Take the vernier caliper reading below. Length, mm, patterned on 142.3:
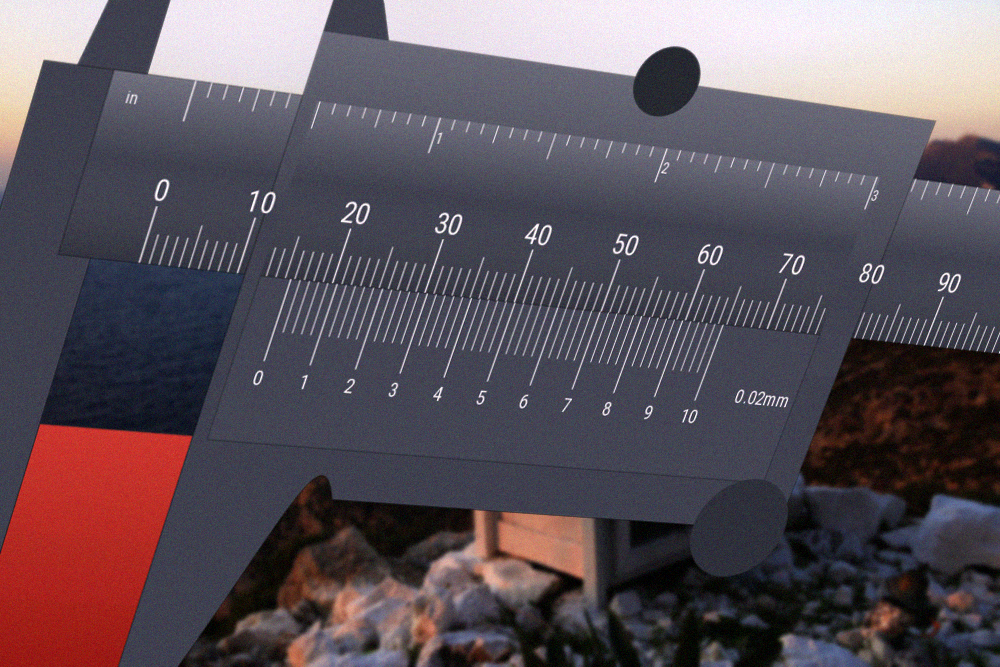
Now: 15.6
